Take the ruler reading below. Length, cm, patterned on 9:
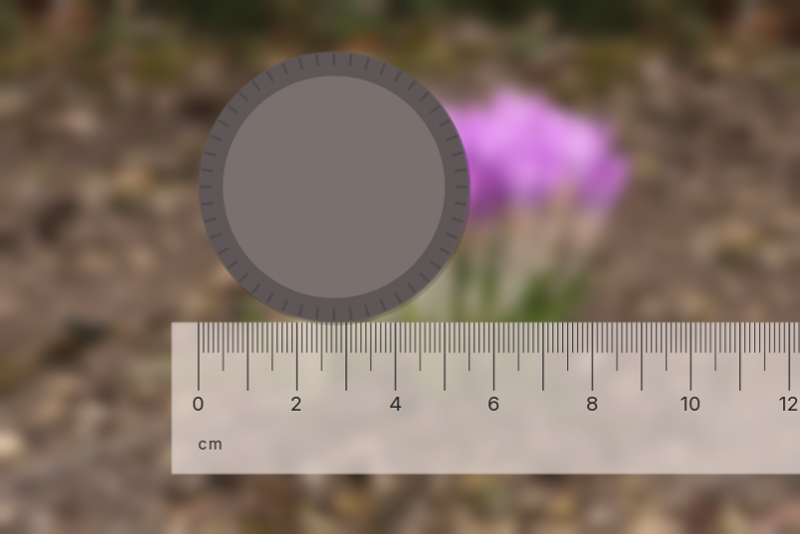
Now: 5.5
